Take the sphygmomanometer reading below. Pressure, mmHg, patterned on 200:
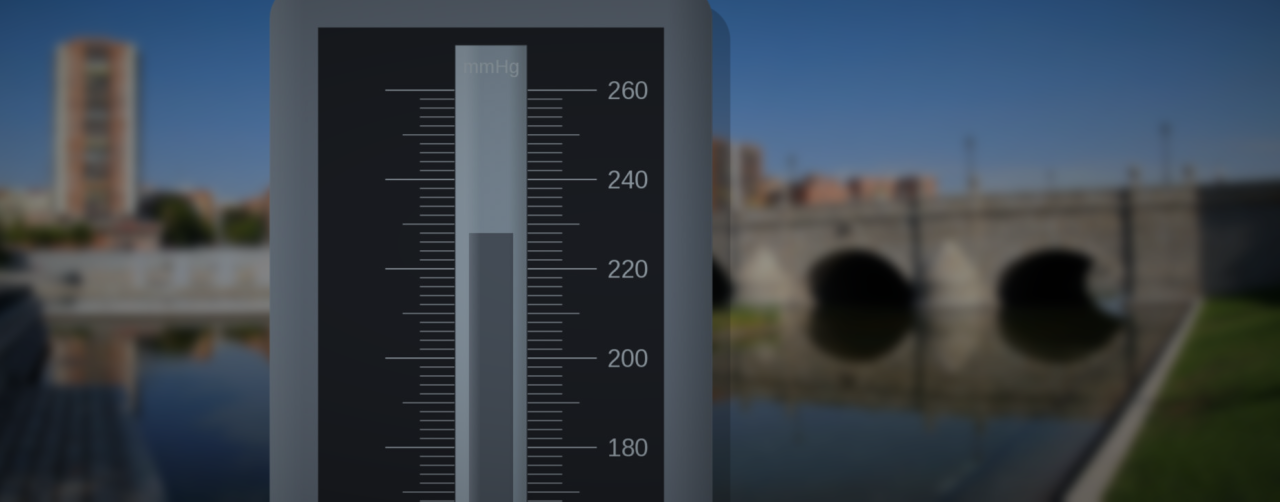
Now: 228
